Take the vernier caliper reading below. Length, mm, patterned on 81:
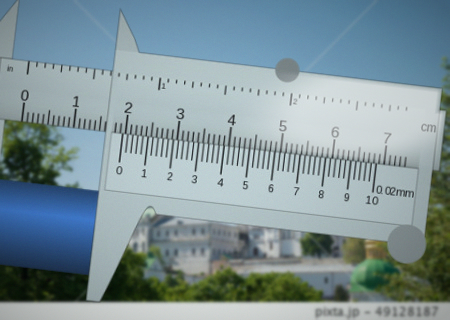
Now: 19.5
